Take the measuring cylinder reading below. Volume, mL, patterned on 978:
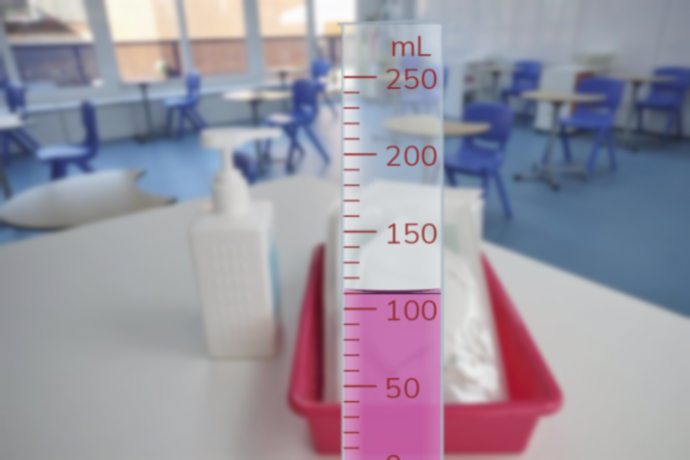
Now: 110
